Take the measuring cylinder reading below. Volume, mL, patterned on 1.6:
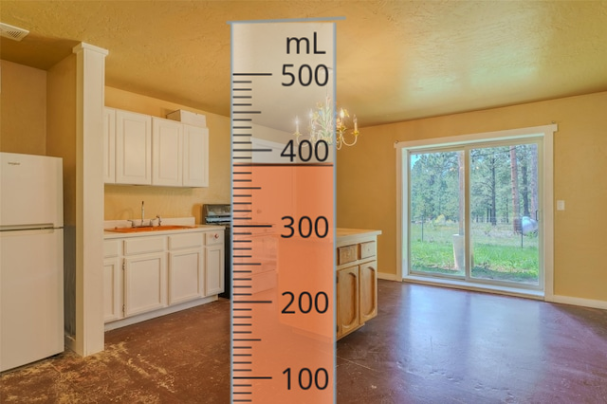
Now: 380
